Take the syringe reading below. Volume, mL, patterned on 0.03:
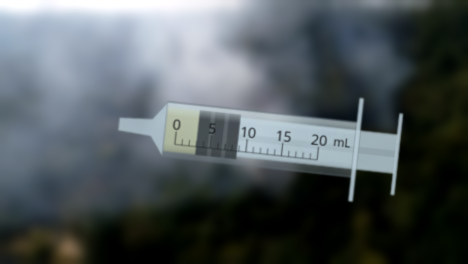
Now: 3
